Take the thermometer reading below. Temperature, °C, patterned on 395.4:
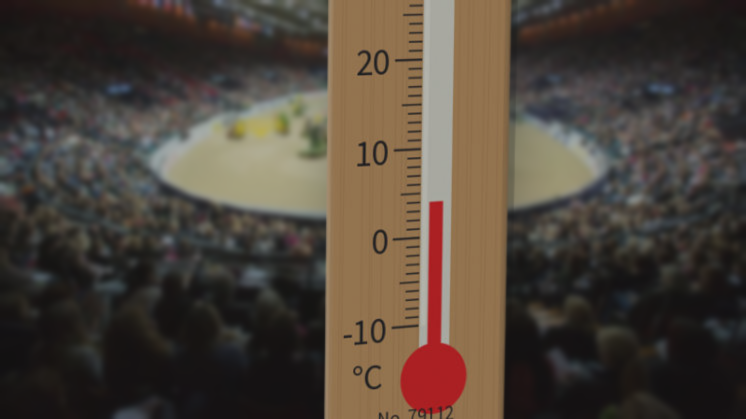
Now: 4
